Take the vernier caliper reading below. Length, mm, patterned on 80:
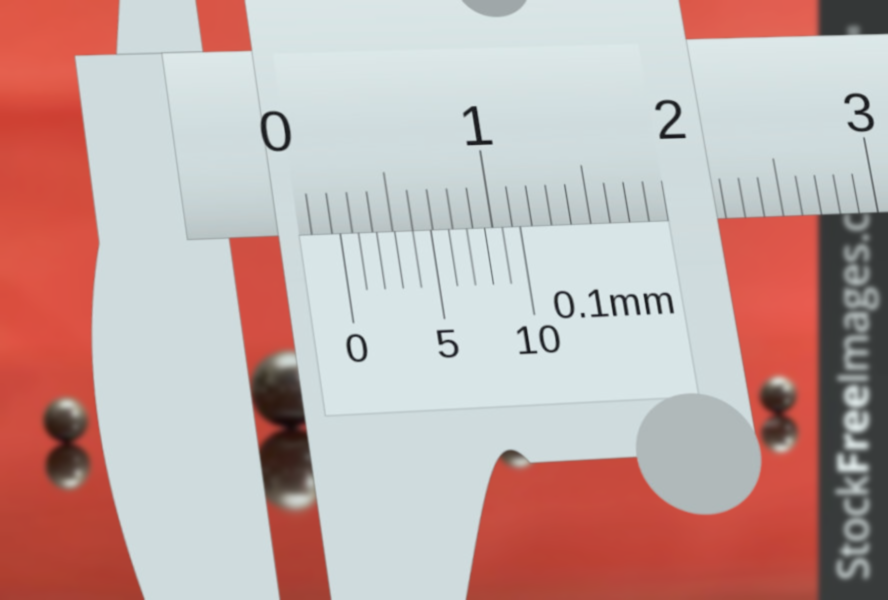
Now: 2.4
